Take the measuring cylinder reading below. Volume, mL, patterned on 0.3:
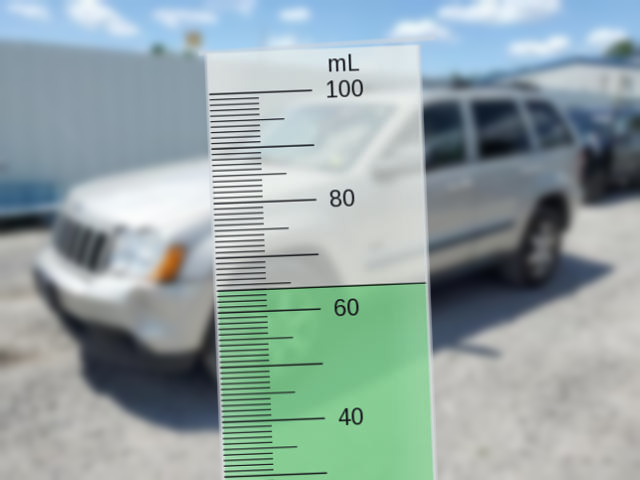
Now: 64
